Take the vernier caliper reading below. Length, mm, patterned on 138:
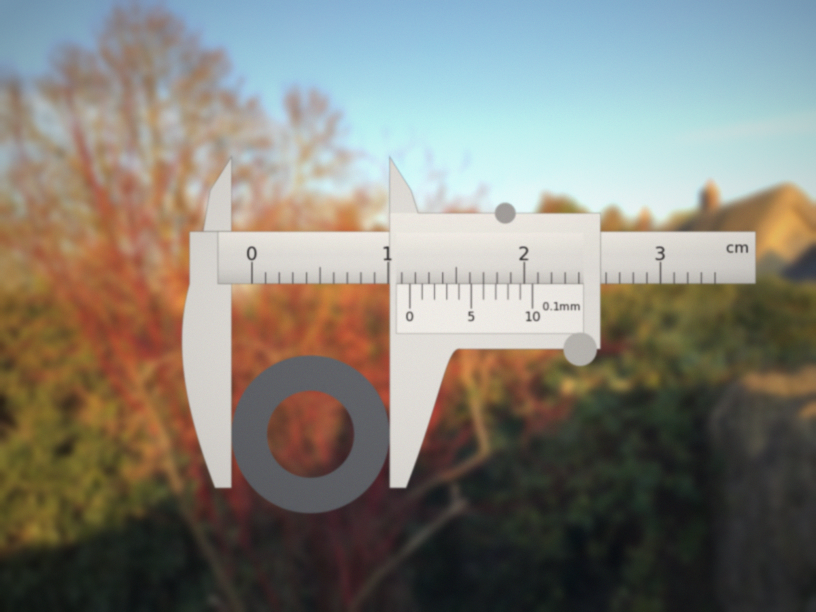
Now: 11.6
